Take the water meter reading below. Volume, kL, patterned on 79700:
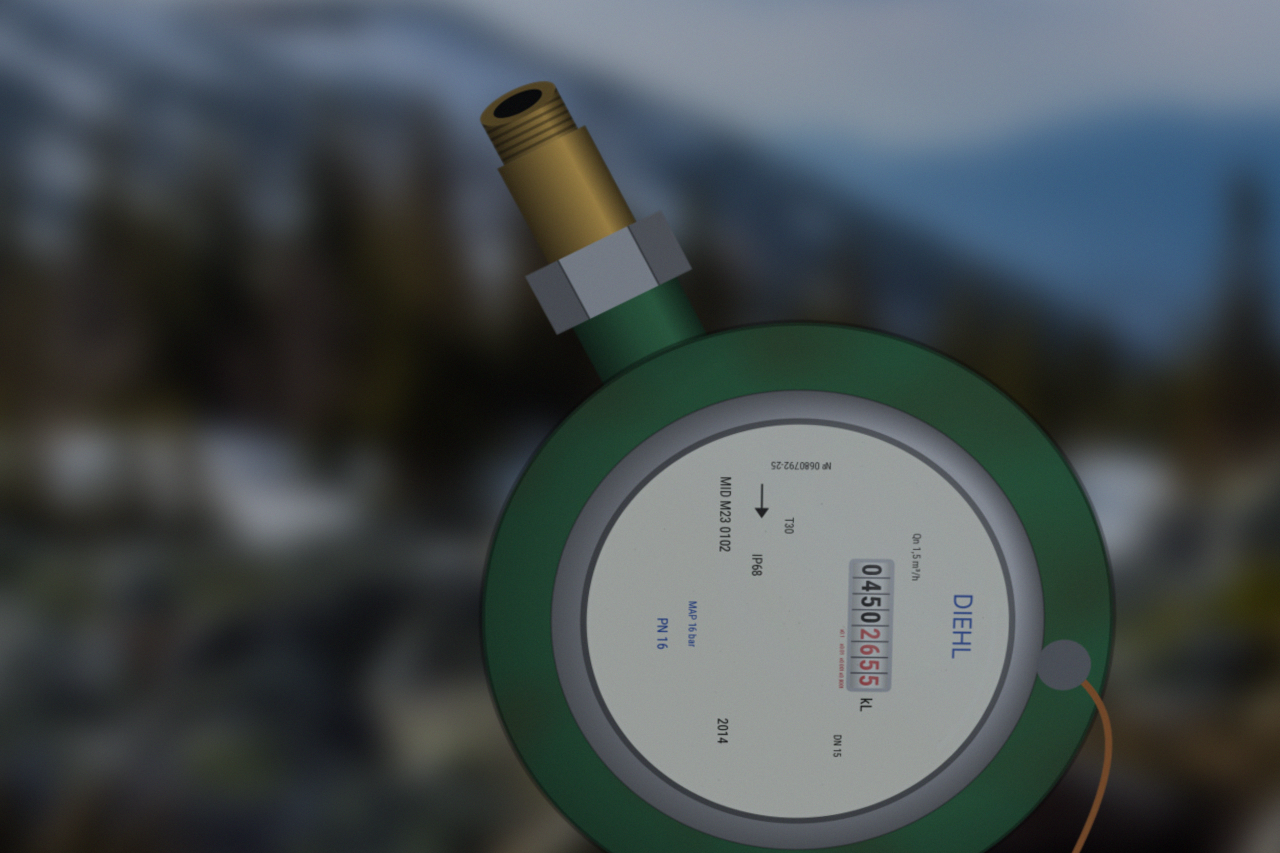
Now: 450.2655
